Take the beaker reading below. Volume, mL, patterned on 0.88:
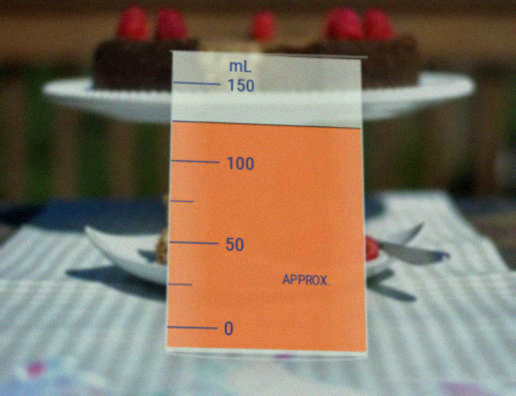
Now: 125
